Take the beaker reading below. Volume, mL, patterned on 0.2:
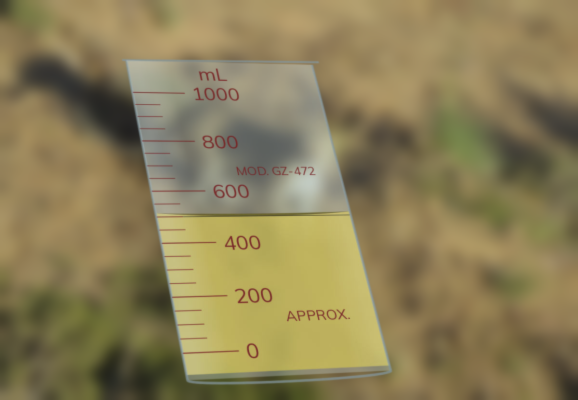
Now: 500
